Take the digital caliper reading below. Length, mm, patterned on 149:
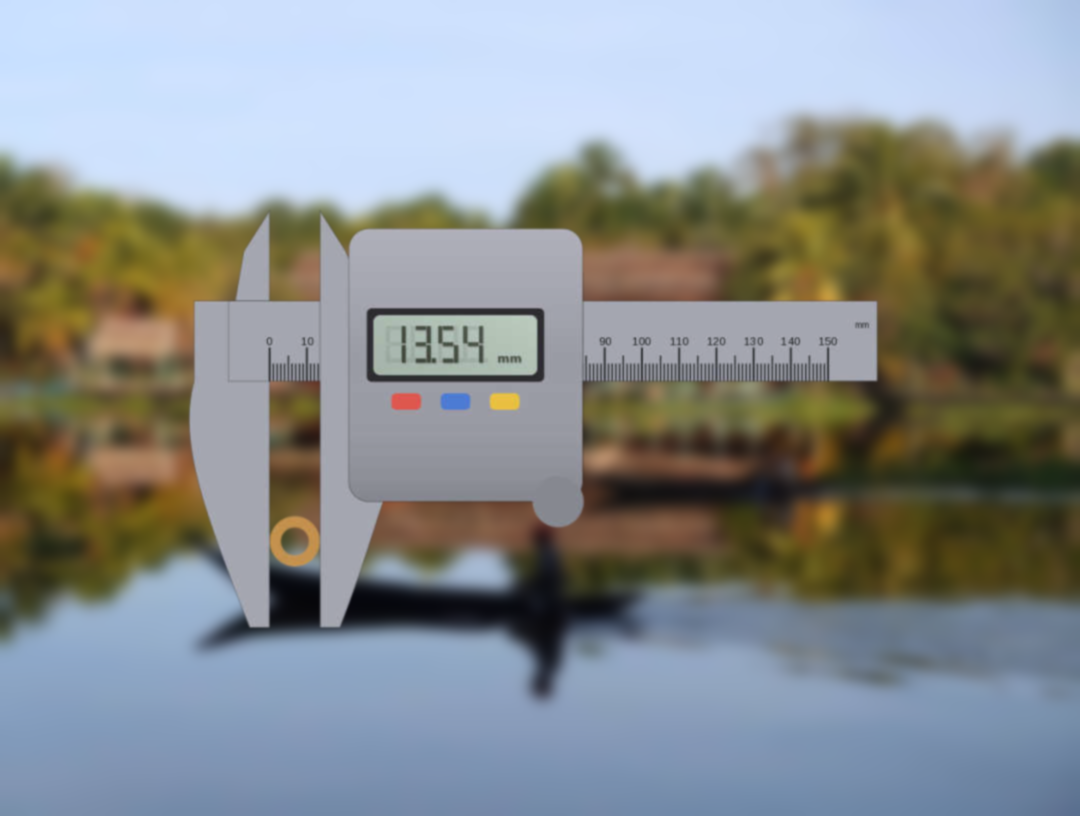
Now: 13.54
